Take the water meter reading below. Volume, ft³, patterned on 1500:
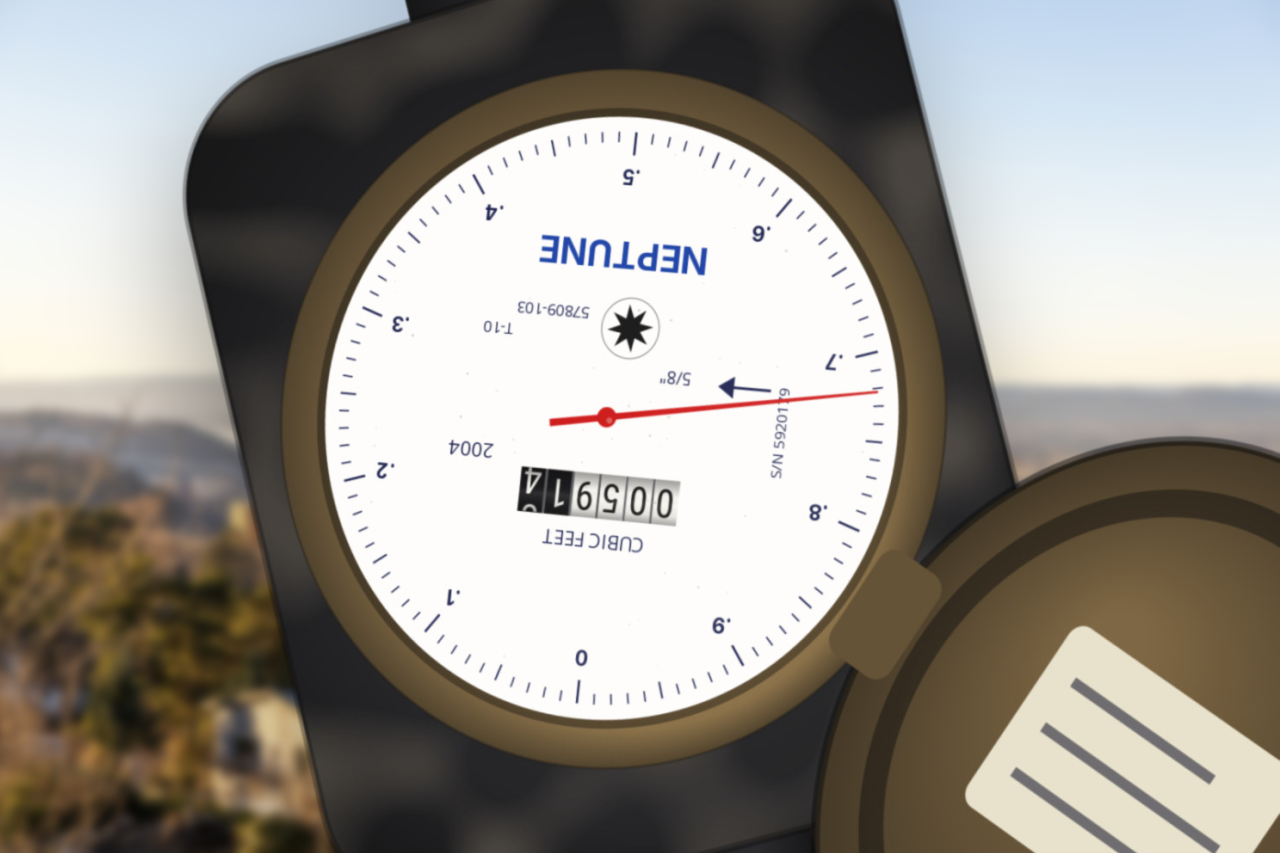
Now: 5913.72
